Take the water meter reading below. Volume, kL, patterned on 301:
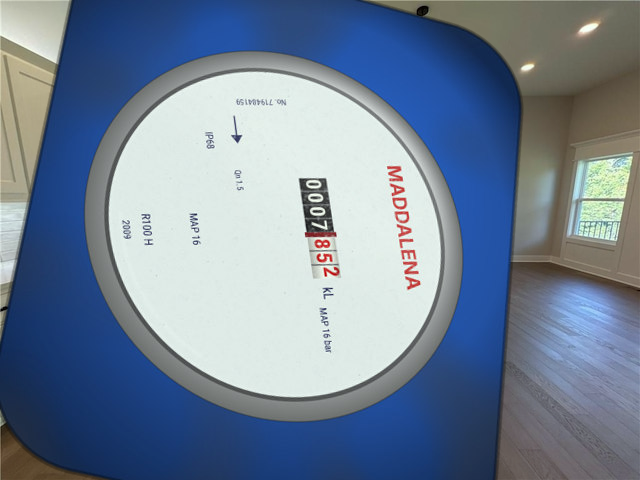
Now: 7.852
